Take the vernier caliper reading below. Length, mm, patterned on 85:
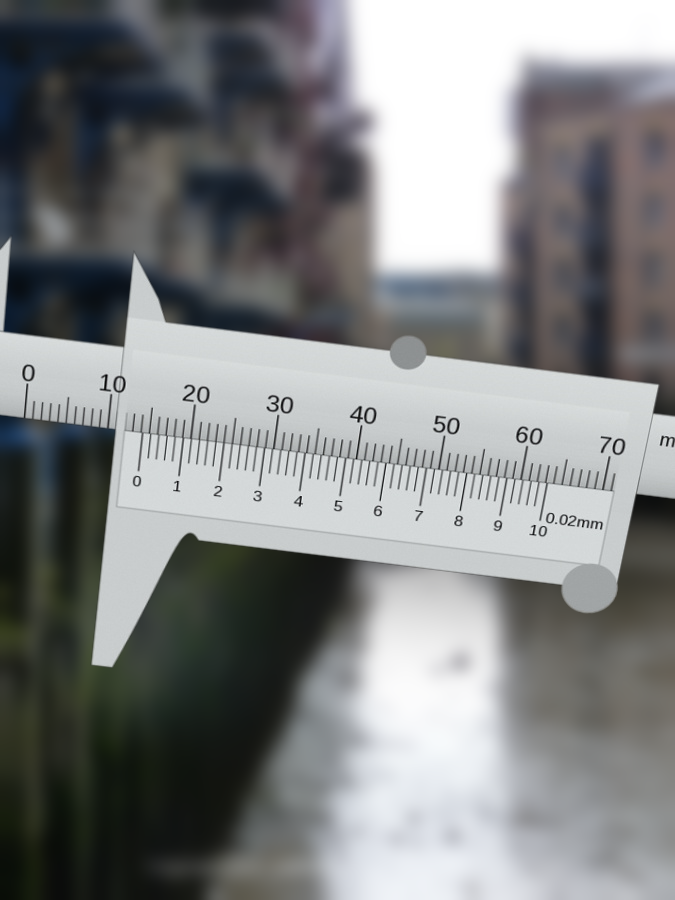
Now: 14.2
